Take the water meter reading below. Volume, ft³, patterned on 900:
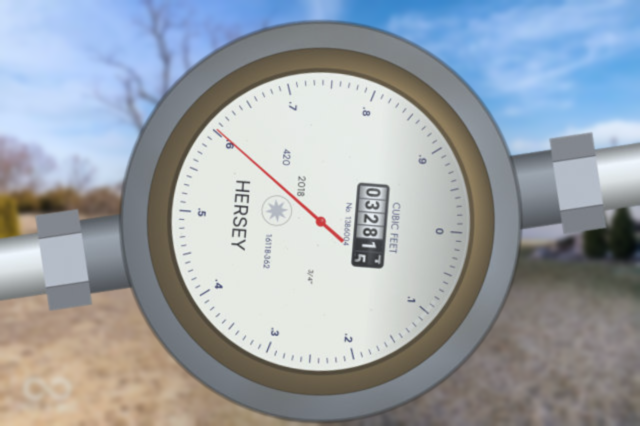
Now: 32814.60
